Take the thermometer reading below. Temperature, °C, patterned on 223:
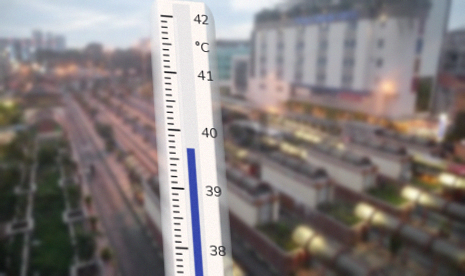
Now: 39.7
